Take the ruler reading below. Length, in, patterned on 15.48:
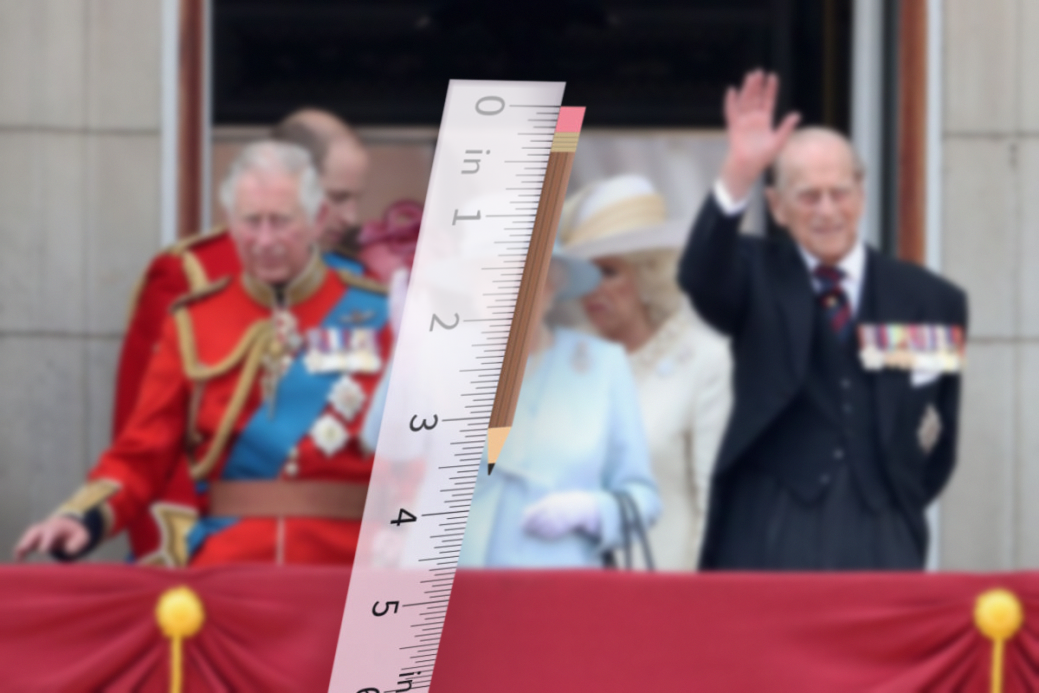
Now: 3.625
